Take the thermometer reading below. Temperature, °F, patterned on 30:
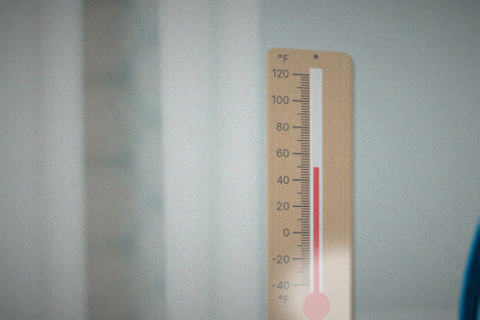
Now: 50
